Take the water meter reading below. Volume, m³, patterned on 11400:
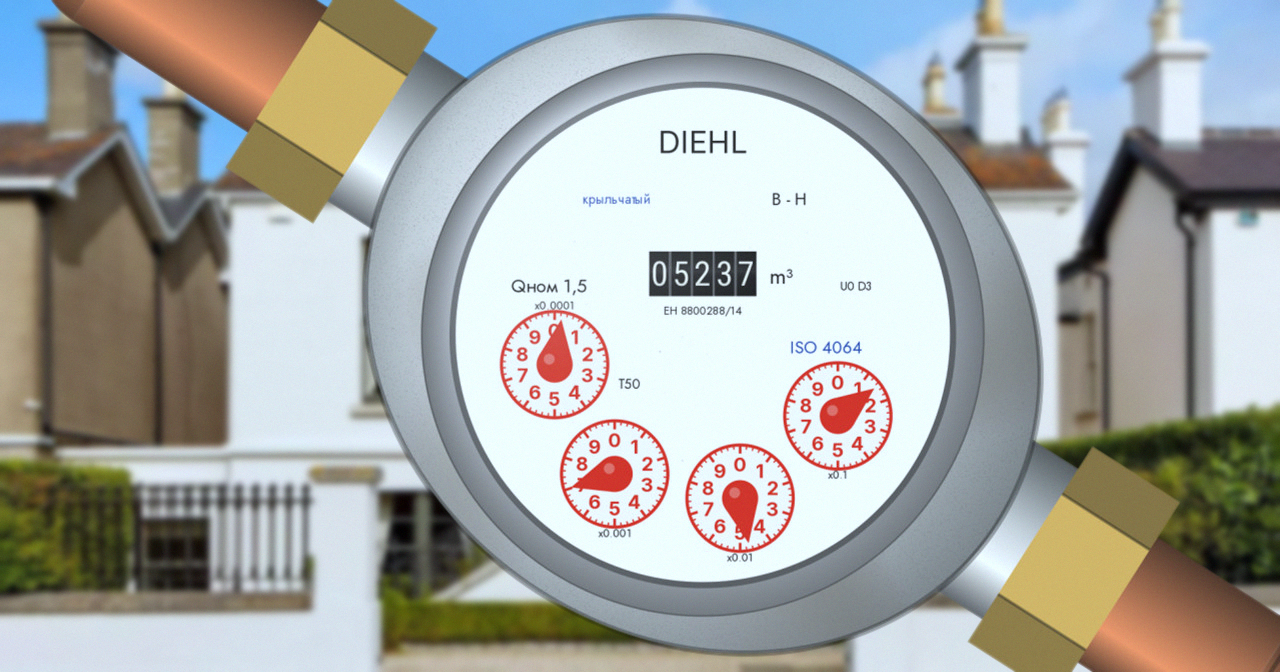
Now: 5237.1470
